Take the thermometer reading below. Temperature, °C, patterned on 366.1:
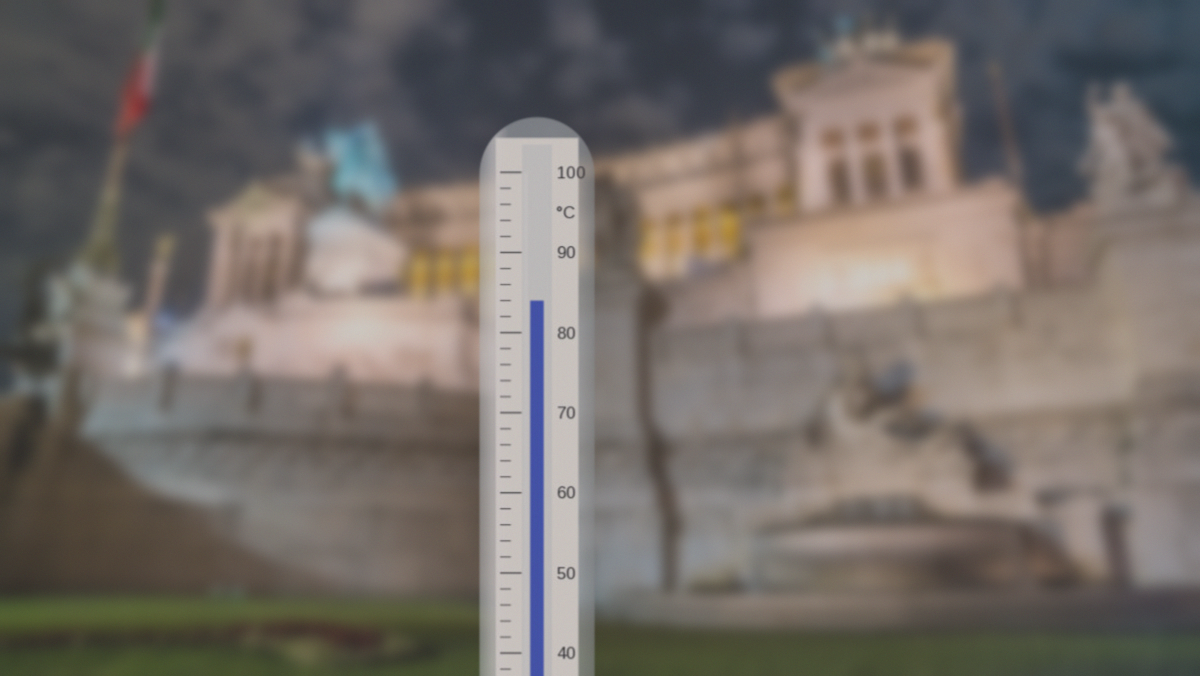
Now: 84
